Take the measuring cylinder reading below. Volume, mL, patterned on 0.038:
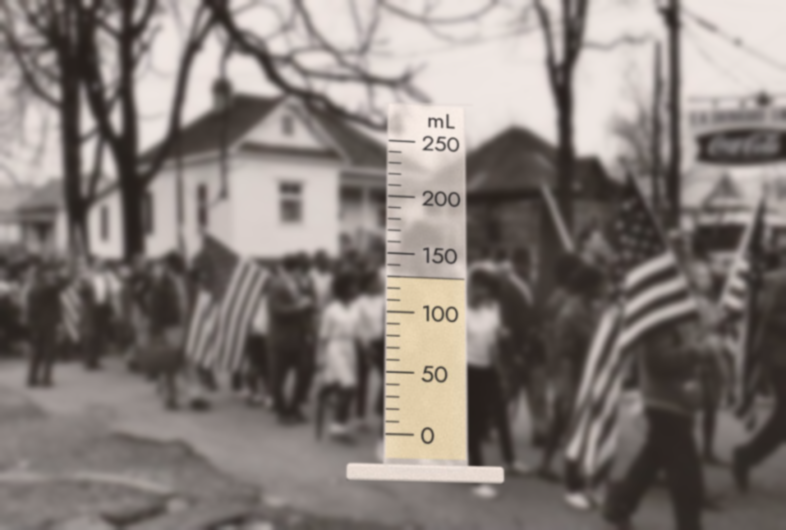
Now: 130
